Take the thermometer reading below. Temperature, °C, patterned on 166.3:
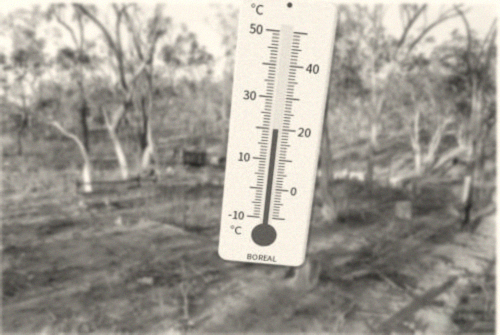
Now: 20
